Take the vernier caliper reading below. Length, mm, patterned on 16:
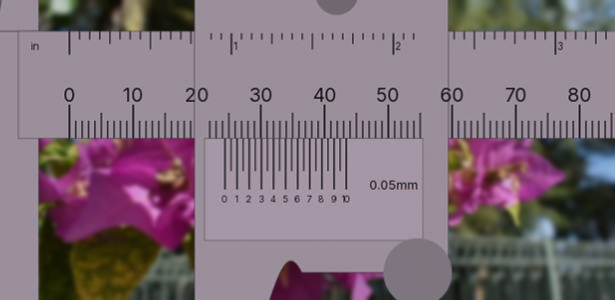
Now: 24.4
